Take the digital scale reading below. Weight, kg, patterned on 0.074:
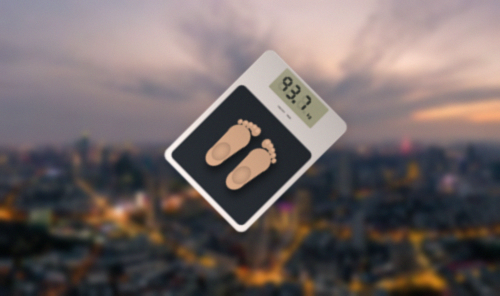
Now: 93.7
